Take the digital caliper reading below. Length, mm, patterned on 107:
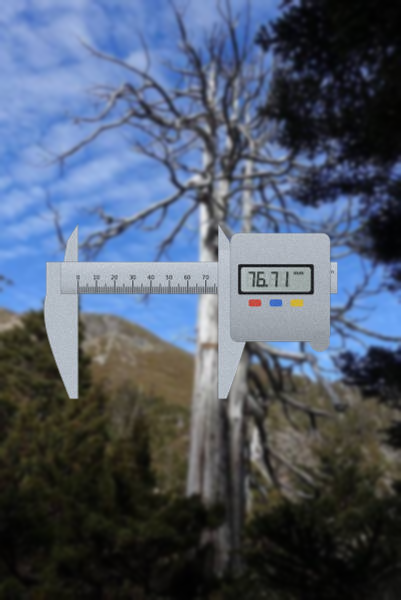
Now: 76.71
